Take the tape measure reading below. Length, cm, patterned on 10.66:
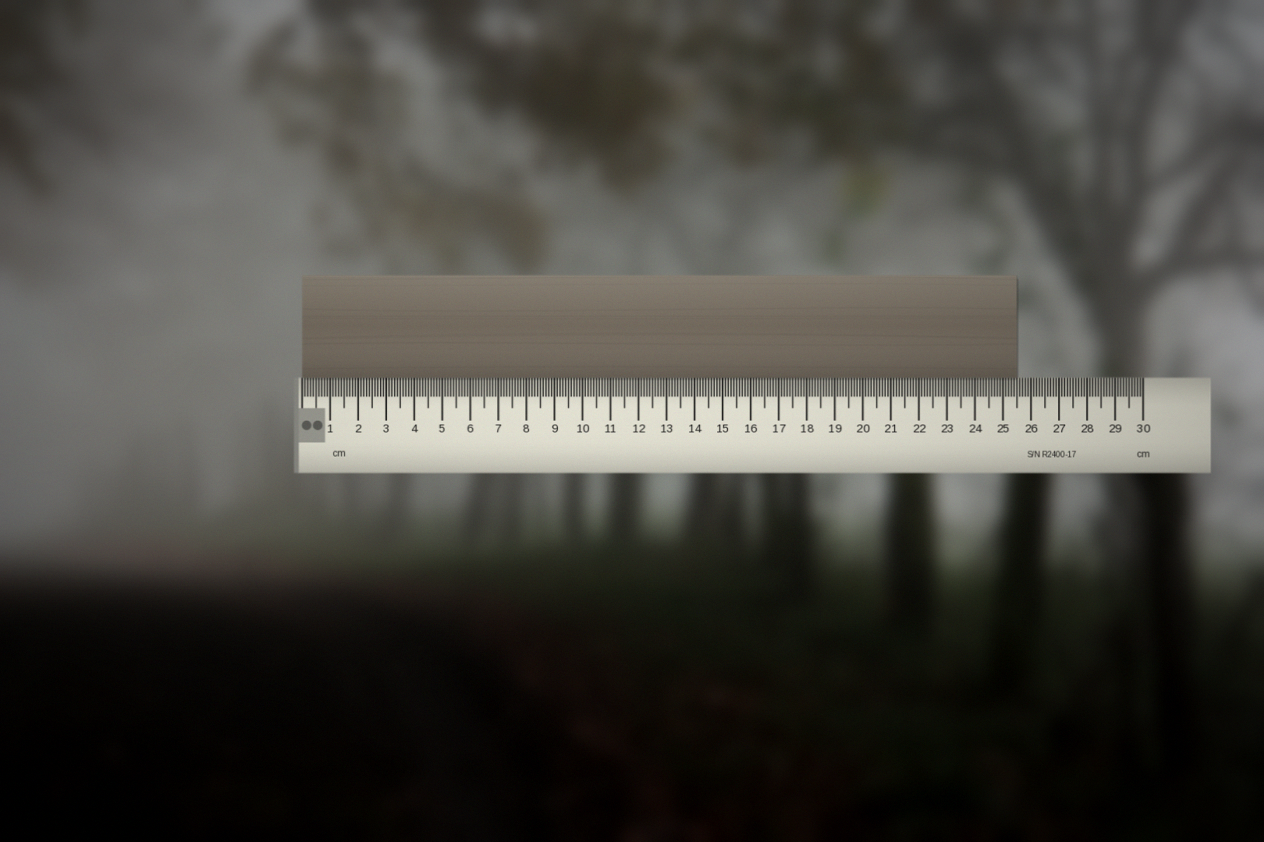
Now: 25.5
